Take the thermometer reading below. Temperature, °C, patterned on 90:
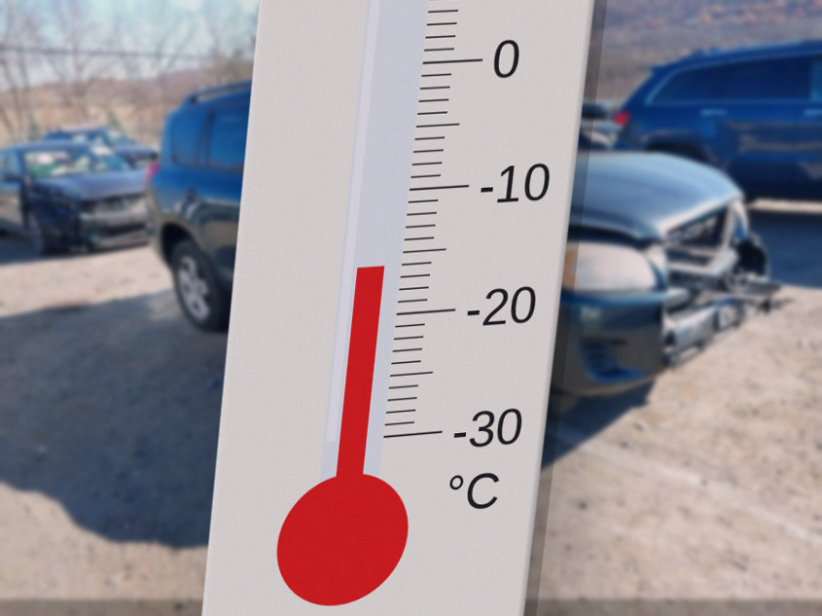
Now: -16
